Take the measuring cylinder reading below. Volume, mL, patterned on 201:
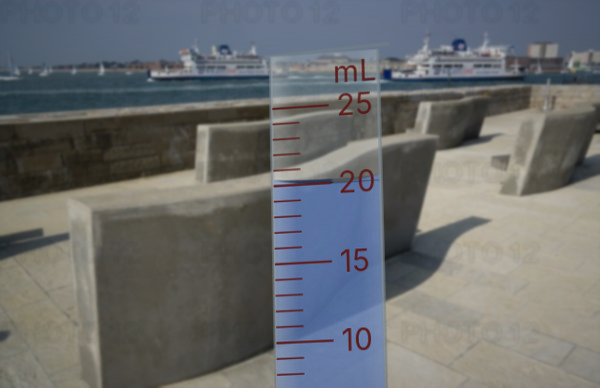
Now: 20
